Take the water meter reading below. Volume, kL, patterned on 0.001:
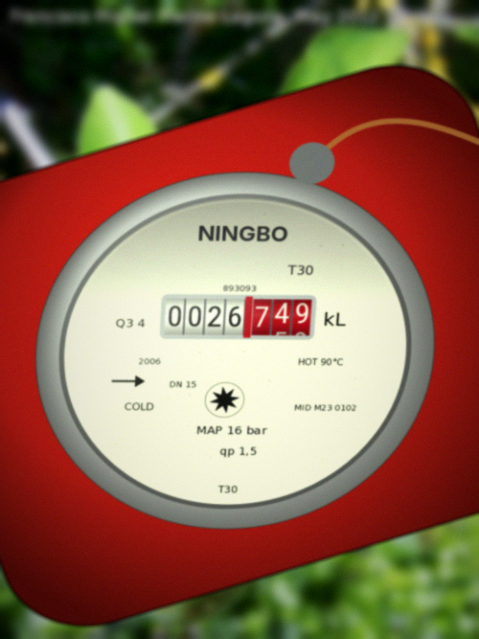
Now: 26.749
